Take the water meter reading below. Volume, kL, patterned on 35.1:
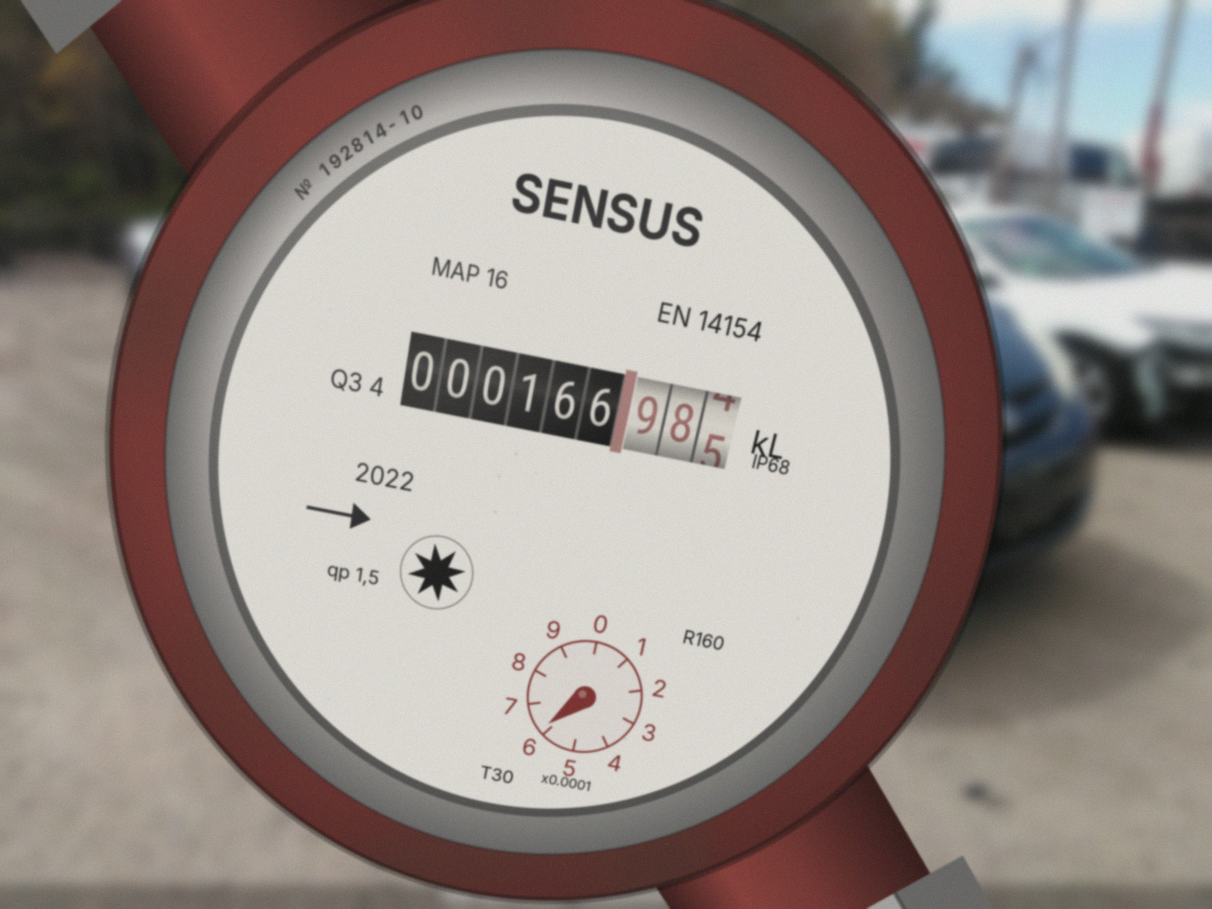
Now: 166.9846
